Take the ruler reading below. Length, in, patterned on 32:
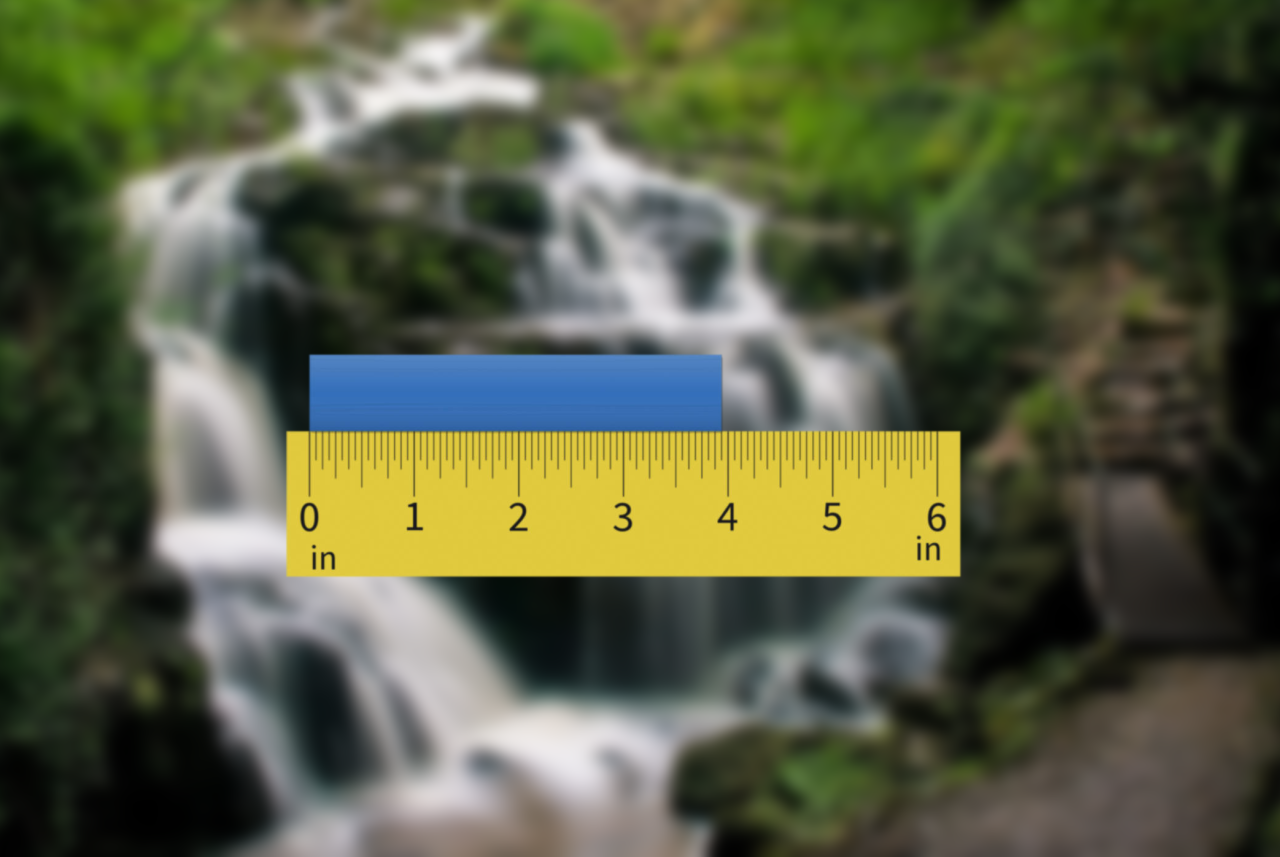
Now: 3.9375
